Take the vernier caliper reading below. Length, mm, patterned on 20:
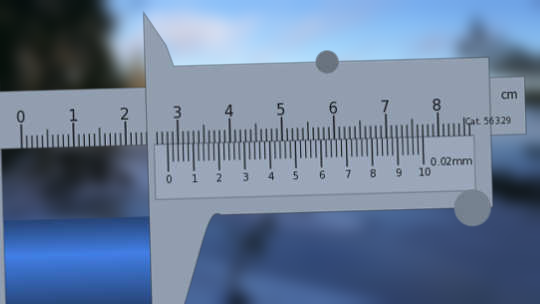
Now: 28.0
